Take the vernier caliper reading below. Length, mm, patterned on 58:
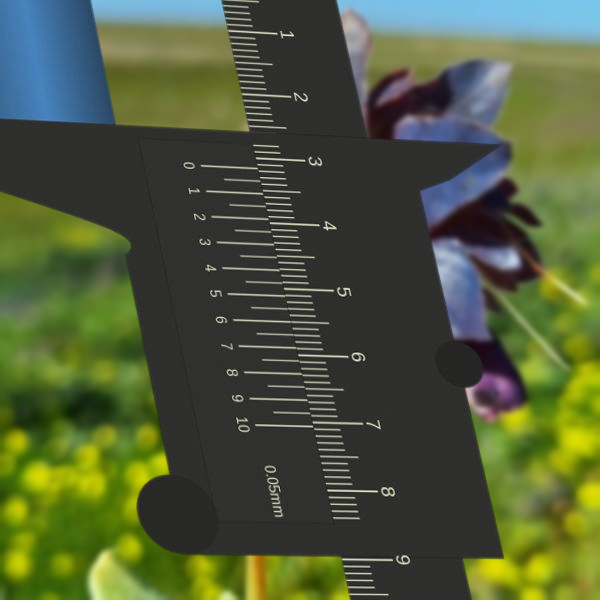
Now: 31.6
